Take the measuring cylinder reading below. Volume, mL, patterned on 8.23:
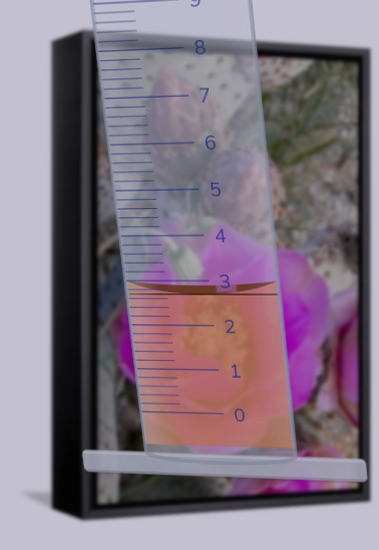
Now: 2.7
